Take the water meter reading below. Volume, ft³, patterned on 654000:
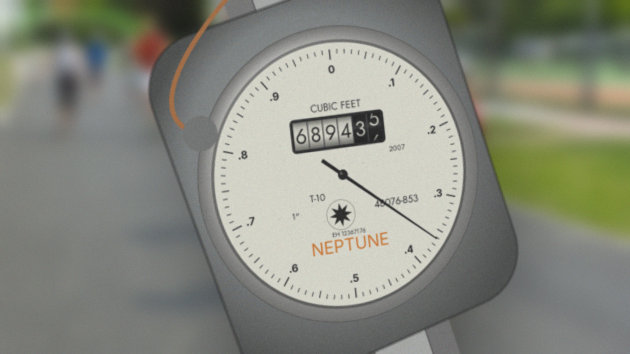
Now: 689435.36
